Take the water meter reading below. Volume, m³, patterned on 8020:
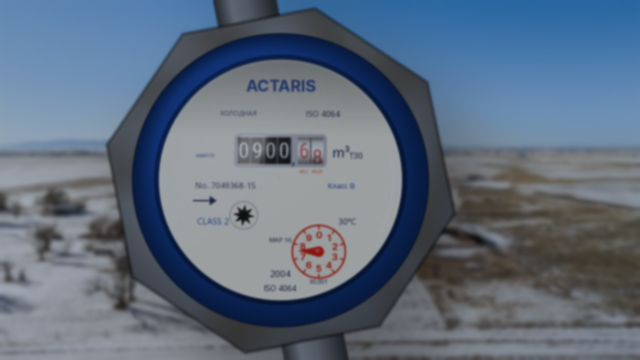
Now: 900.677
